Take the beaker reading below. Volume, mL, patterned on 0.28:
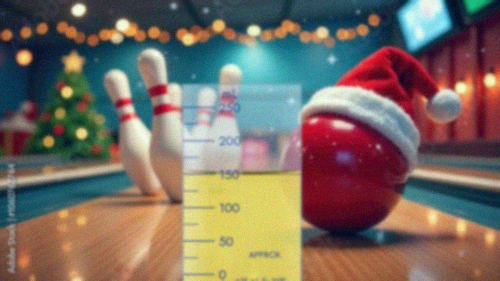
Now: 150
